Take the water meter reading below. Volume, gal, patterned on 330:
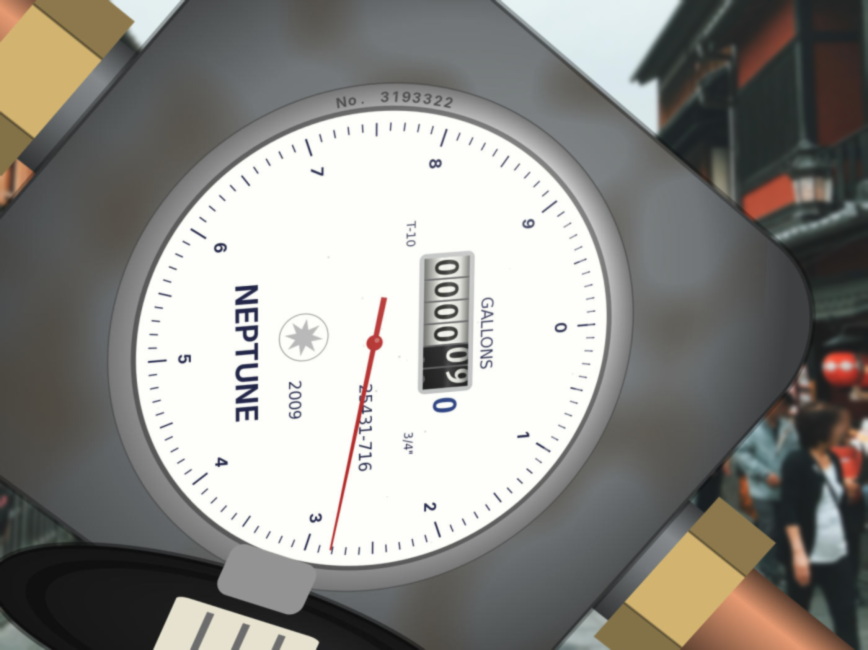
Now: 92.8
